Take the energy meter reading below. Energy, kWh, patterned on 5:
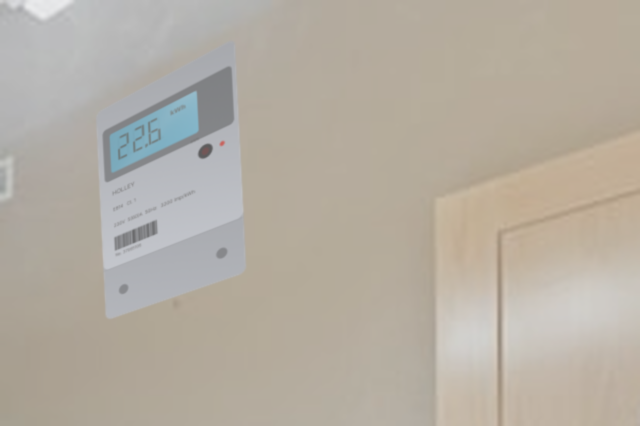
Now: 22.6
